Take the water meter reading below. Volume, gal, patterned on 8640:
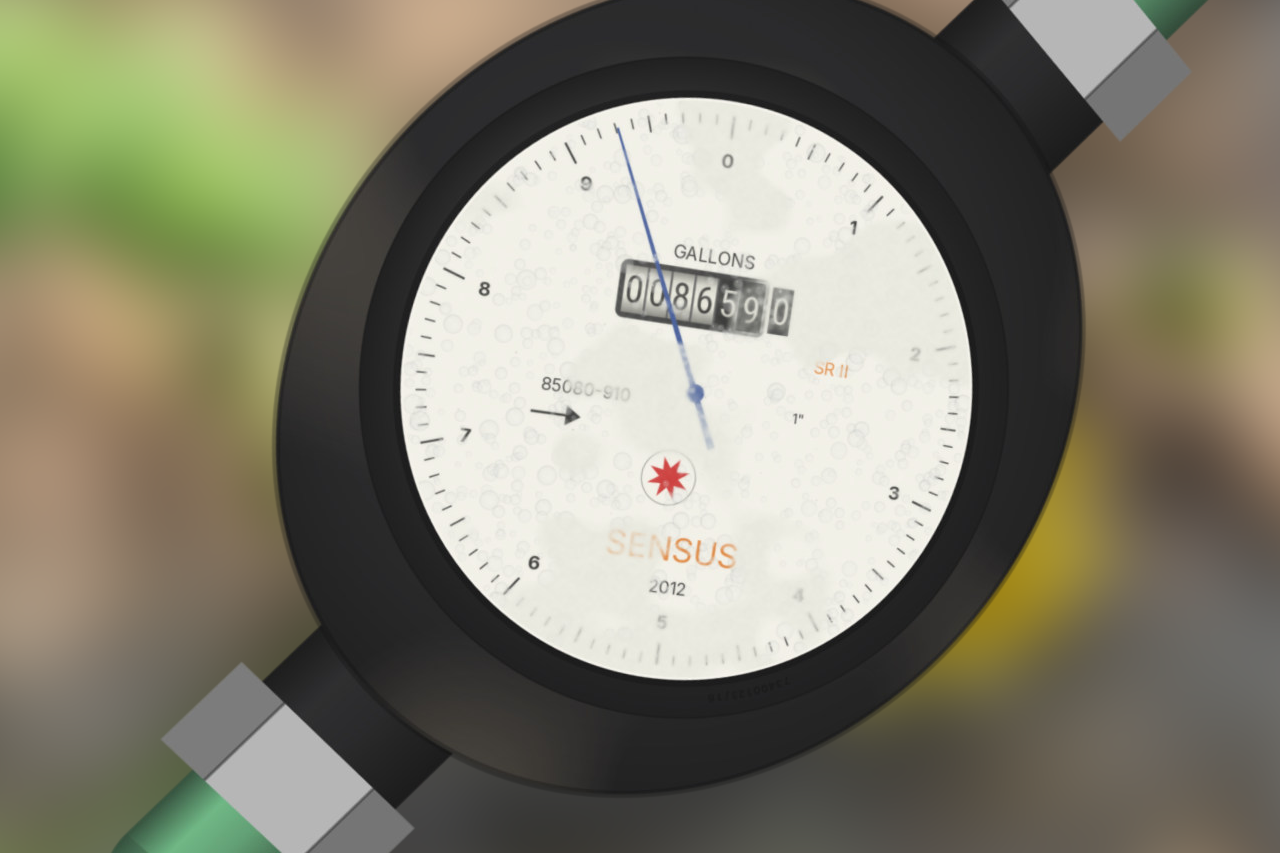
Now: 86589.3
